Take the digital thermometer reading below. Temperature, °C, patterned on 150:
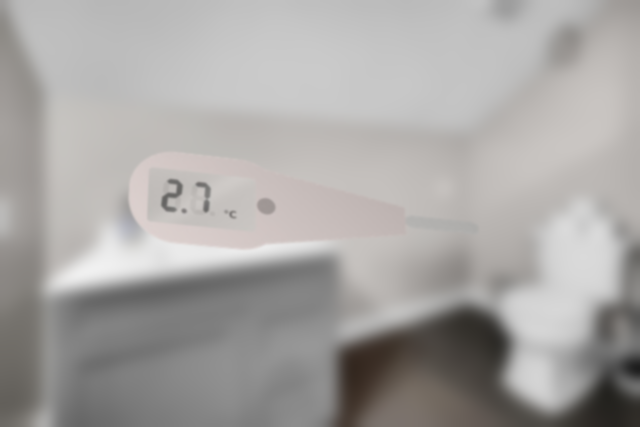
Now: 2.7
